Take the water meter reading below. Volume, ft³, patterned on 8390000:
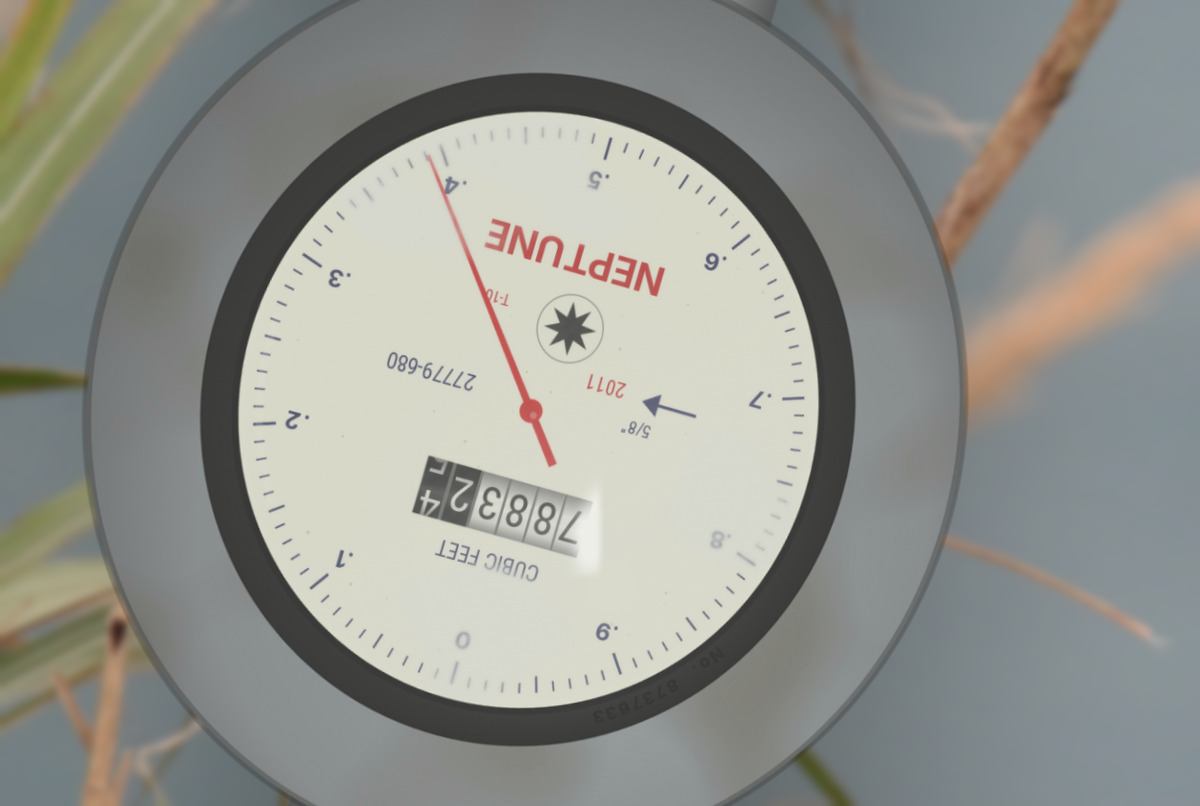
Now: 788324.39
